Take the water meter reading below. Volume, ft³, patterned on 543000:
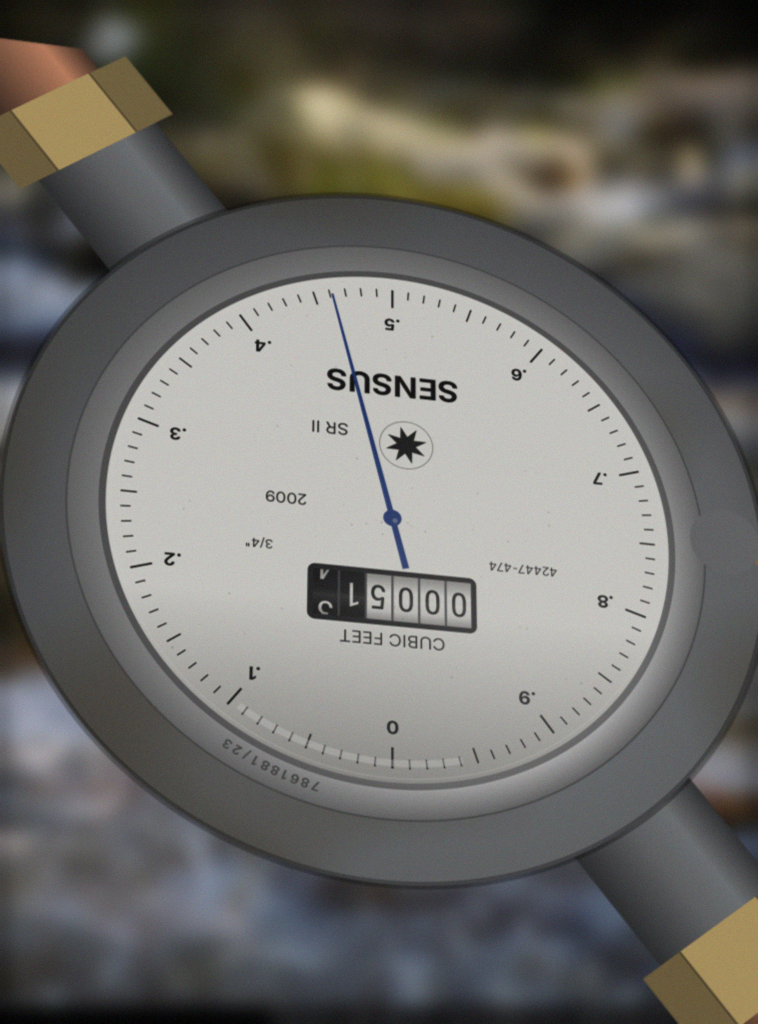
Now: 513.46
